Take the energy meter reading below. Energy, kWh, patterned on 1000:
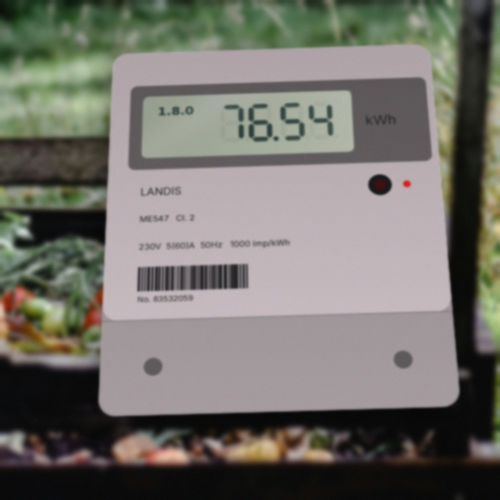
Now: 76.54
